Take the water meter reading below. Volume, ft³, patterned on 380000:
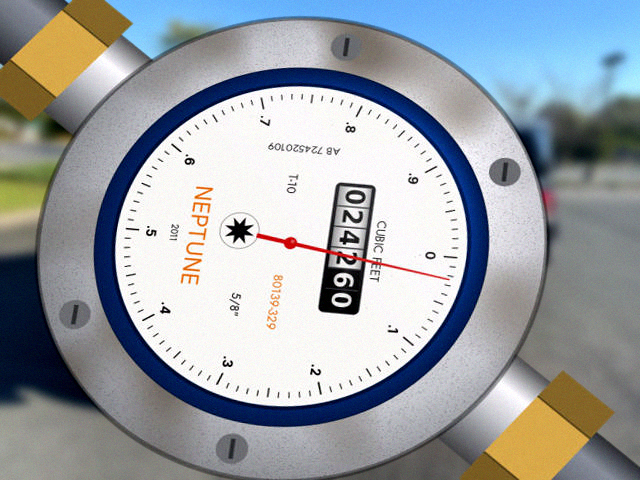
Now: 24260.02
